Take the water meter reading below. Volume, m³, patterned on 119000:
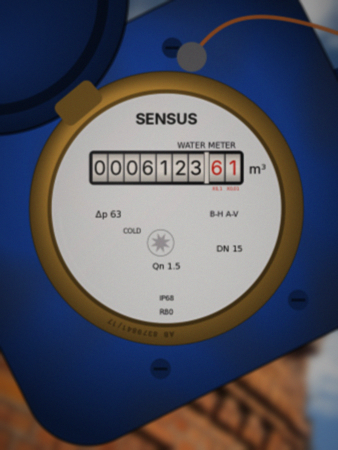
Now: 6123.61
